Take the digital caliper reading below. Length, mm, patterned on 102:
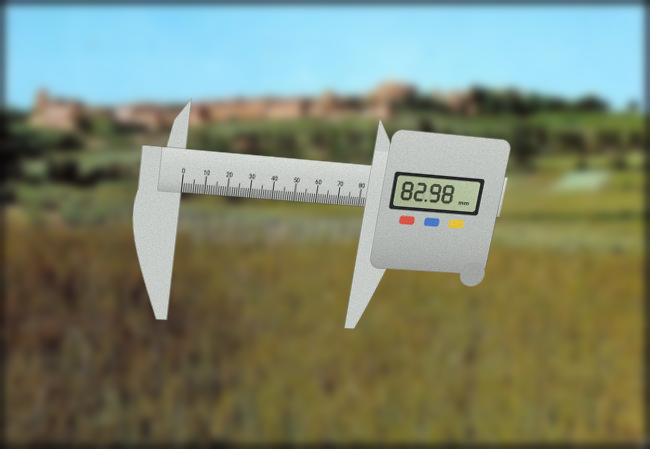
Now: 82.98
